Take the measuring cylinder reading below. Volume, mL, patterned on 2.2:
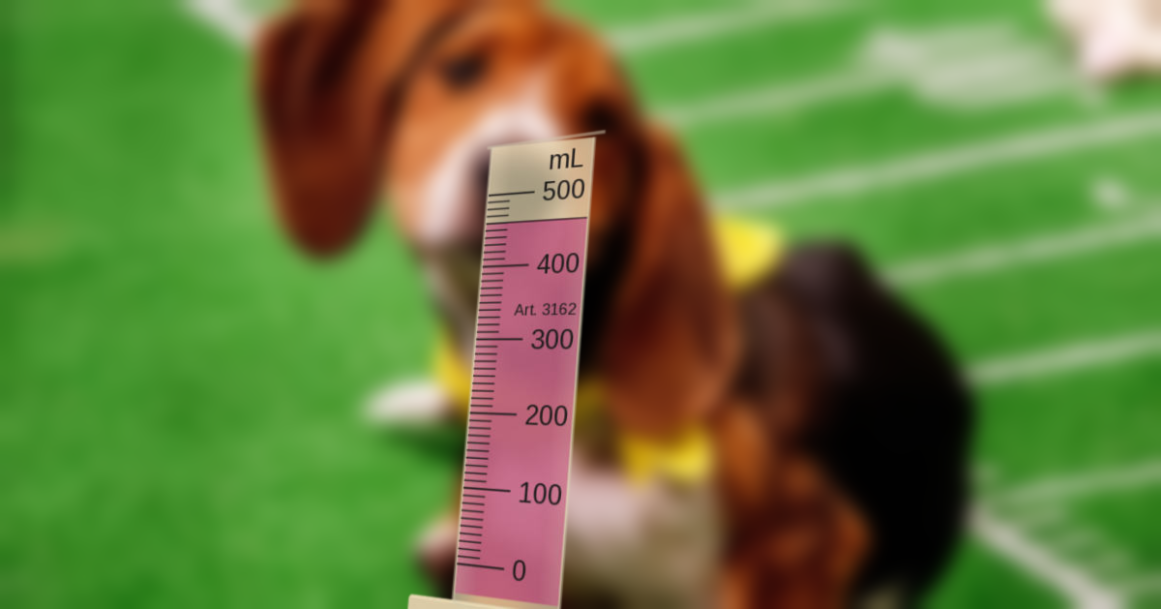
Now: 460
